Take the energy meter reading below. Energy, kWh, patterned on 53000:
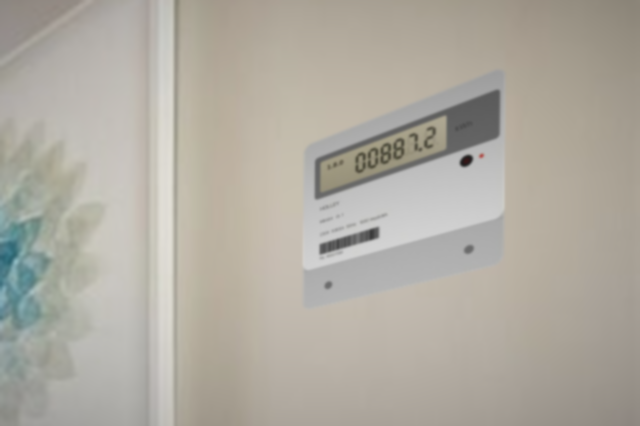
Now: 887.2
